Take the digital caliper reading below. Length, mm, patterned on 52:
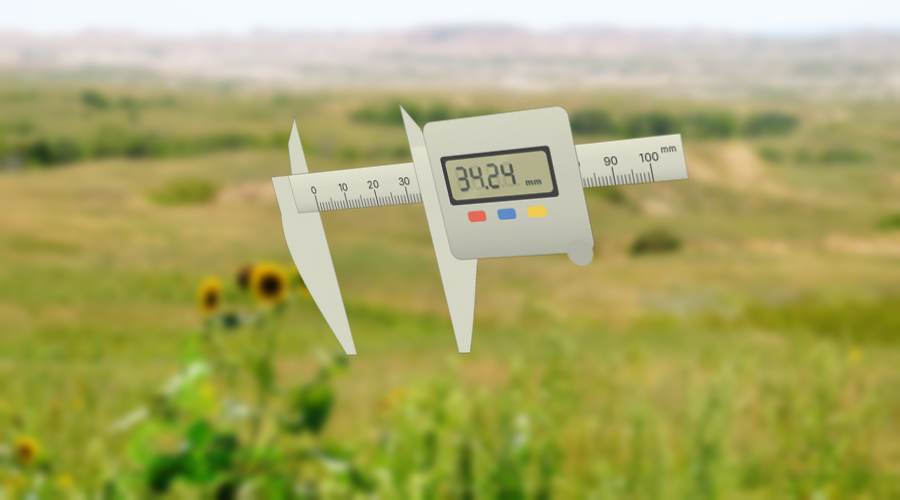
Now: 34.24
